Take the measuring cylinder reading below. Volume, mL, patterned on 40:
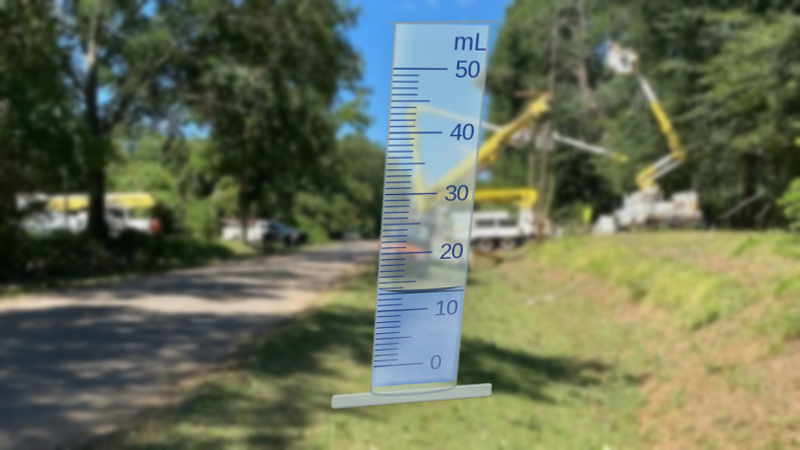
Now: 13
